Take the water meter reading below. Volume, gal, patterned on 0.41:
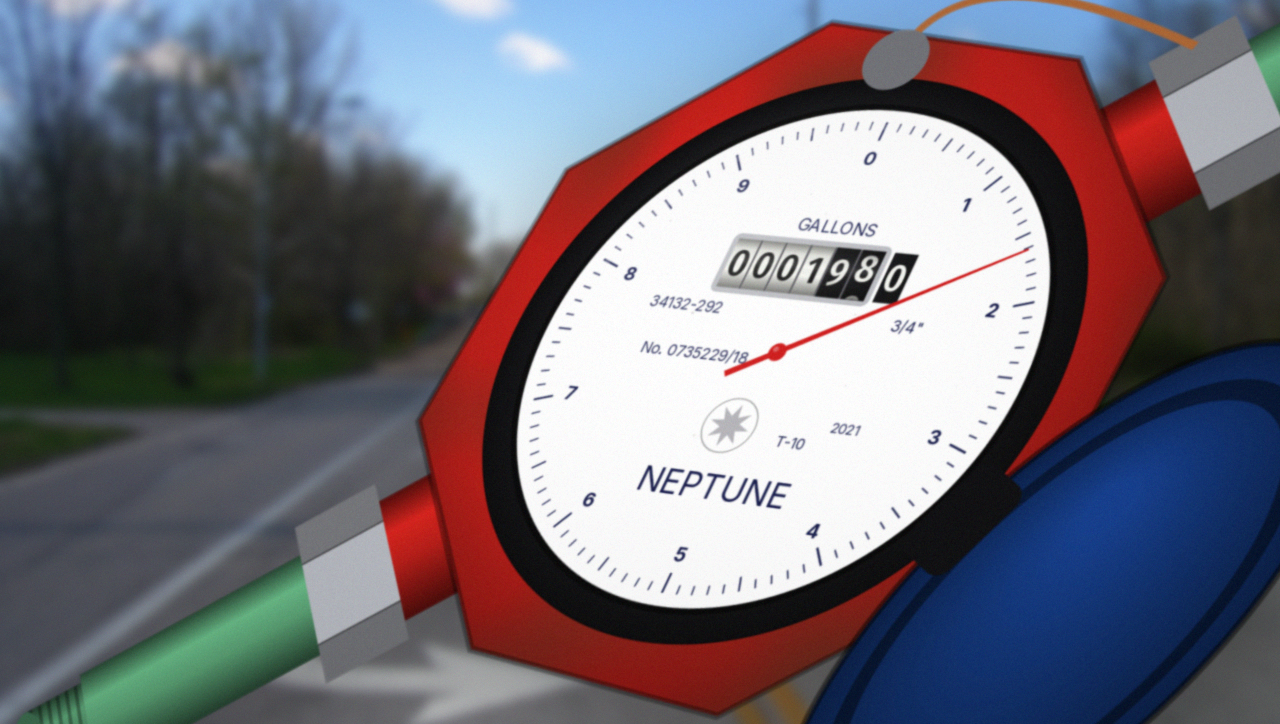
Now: 1981.6
